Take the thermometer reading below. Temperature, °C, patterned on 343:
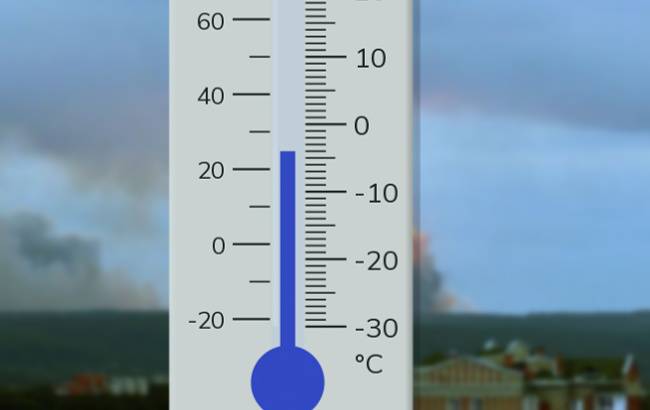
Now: -4
